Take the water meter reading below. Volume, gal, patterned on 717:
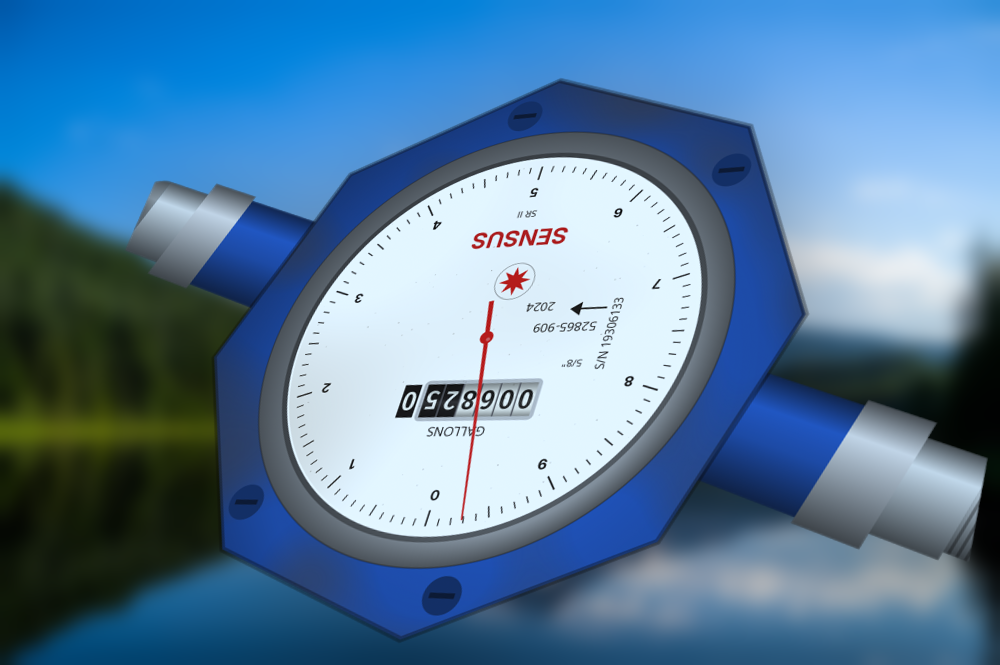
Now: 68249.7
